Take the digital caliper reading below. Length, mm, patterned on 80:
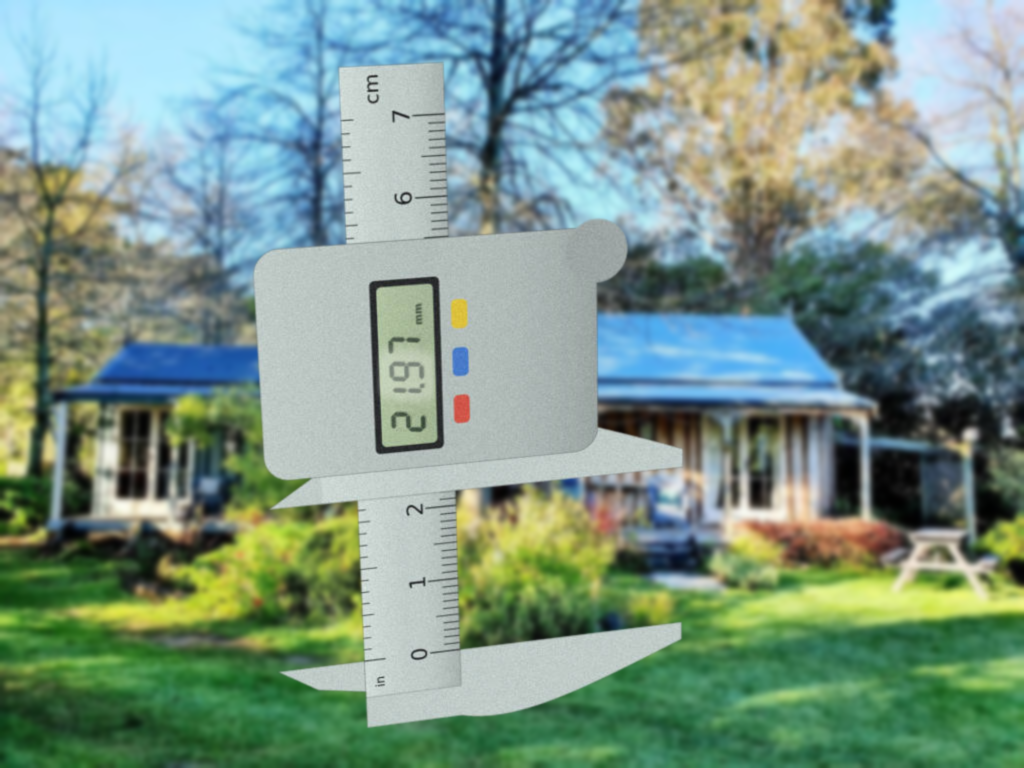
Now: 21.97
